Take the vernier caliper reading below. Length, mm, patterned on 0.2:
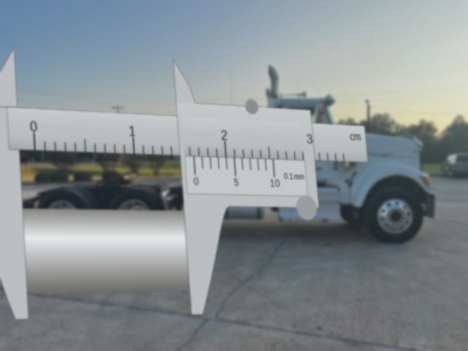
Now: 16.4
